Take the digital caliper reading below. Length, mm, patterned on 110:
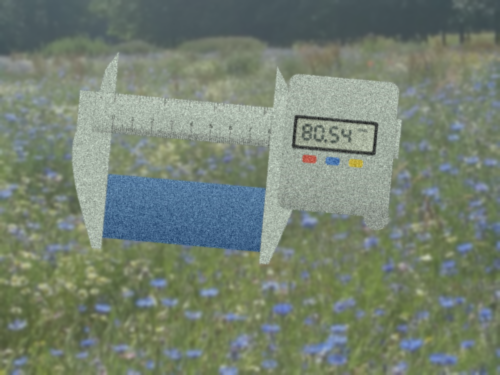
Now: 80.54
